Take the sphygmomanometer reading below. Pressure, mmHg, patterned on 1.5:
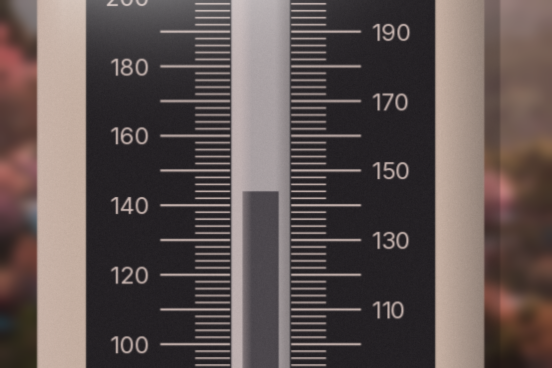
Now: 144
